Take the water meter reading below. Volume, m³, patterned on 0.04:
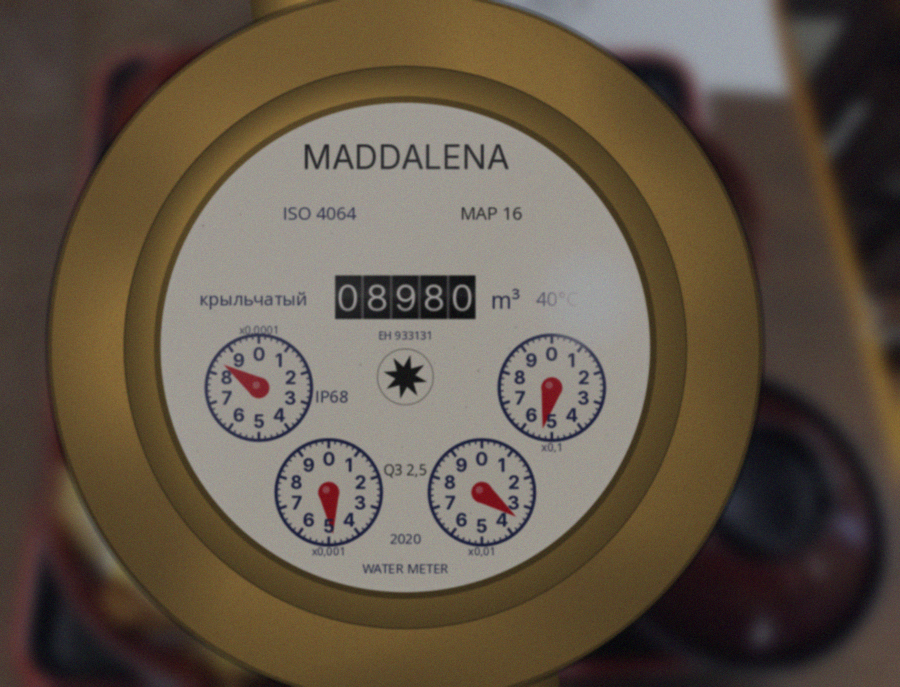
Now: 8980.5348
